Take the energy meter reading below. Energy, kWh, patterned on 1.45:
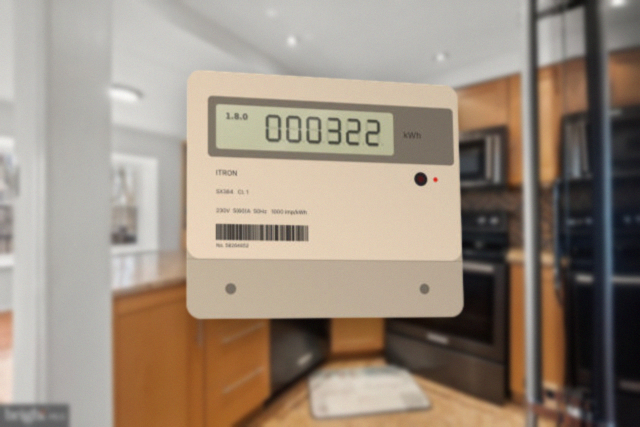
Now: 322
